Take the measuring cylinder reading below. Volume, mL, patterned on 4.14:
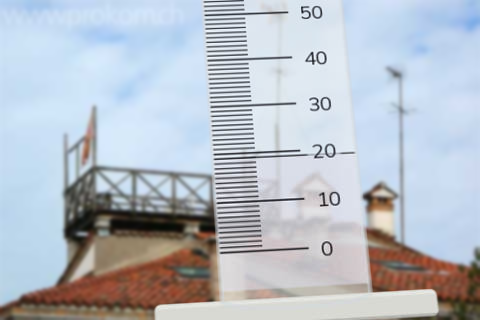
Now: 19
